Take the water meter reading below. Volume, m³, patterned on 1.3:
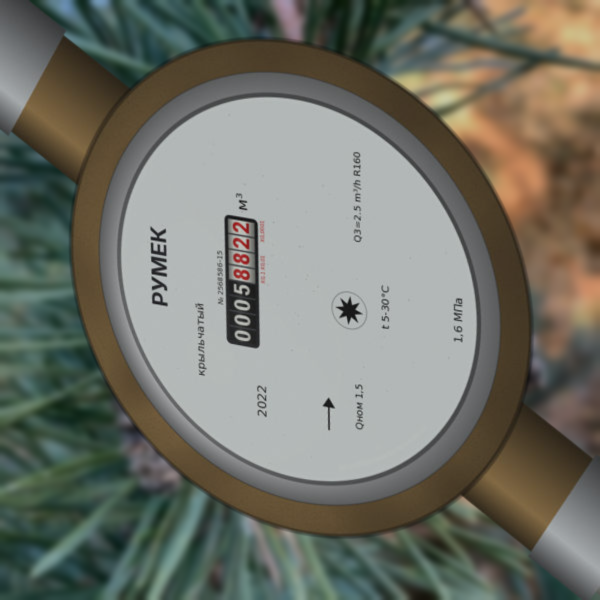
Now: 5.8822
